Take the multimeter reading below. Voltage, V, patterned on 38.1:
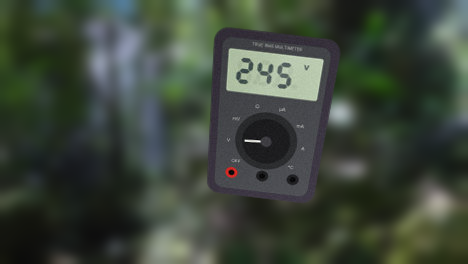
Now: 245
